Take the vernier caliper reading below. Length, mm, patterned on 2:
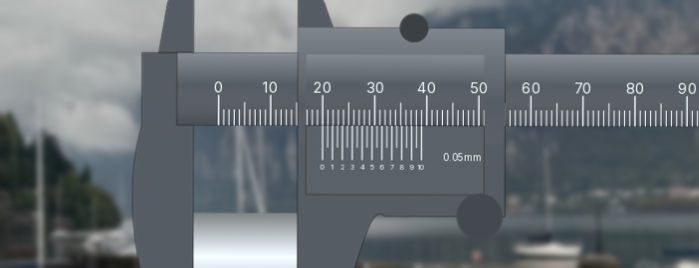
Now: 20.0
